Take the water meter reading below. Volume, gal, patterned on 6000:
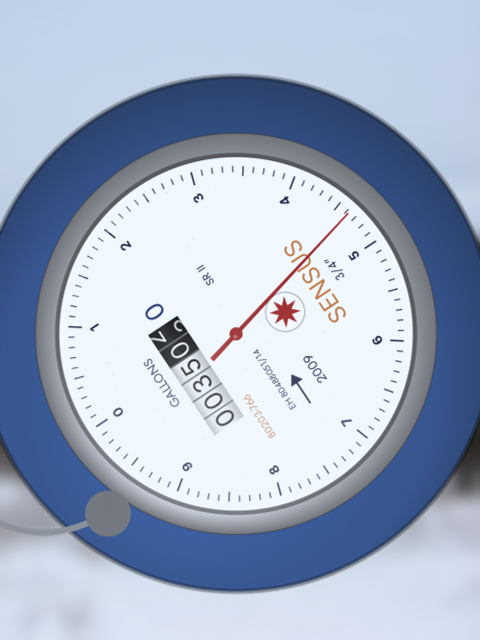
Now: 35024.6
